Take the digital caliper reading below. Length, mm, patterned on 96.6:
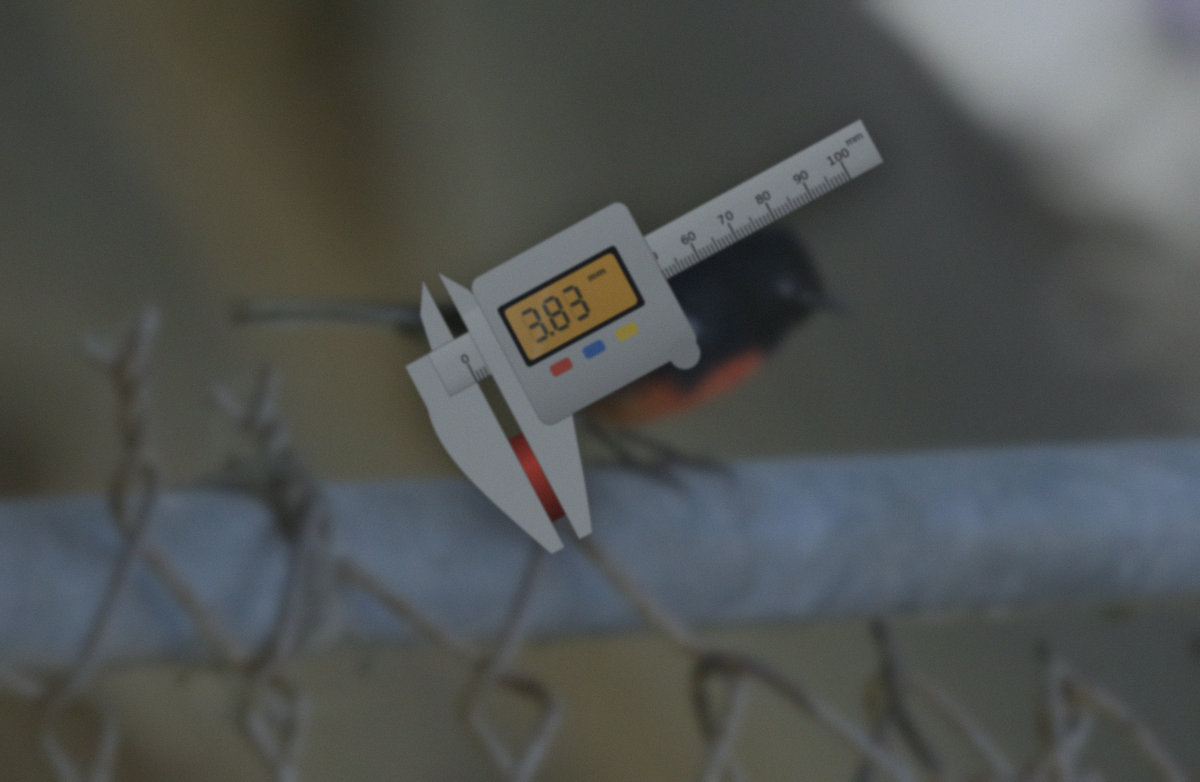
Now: 3.83
